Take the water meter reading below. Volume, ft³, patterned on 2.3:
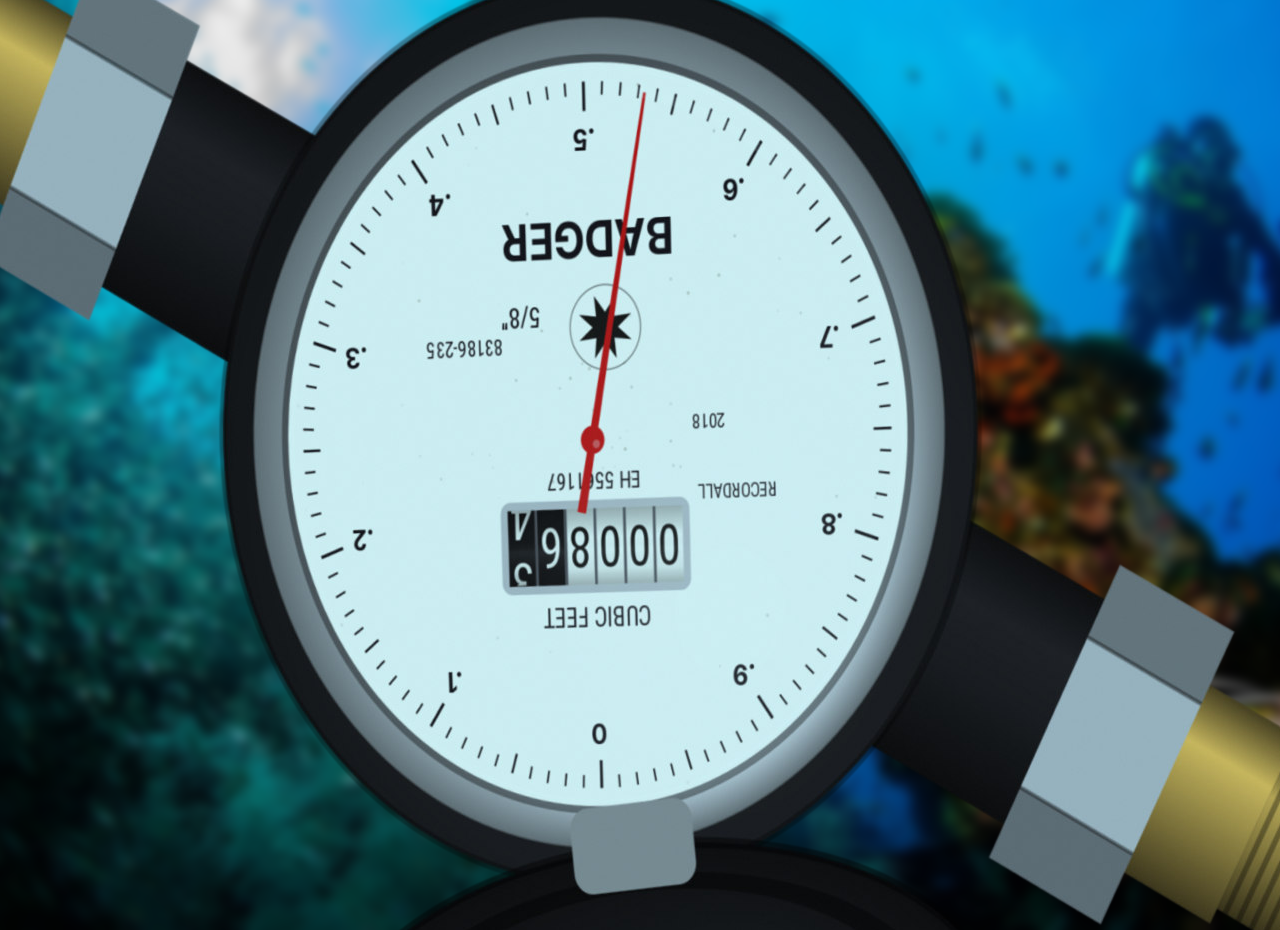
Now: 863.53
